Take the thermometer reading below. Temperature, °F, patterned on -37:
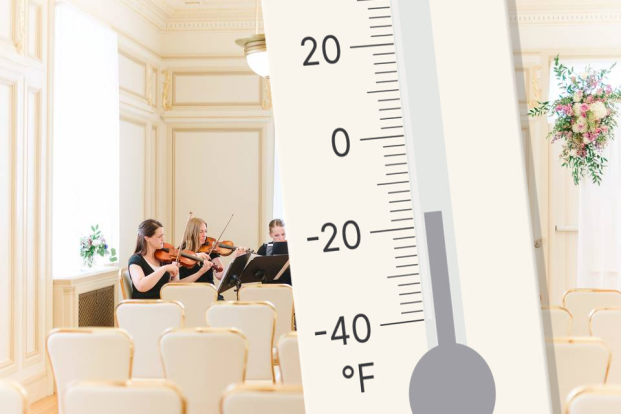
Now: -17
